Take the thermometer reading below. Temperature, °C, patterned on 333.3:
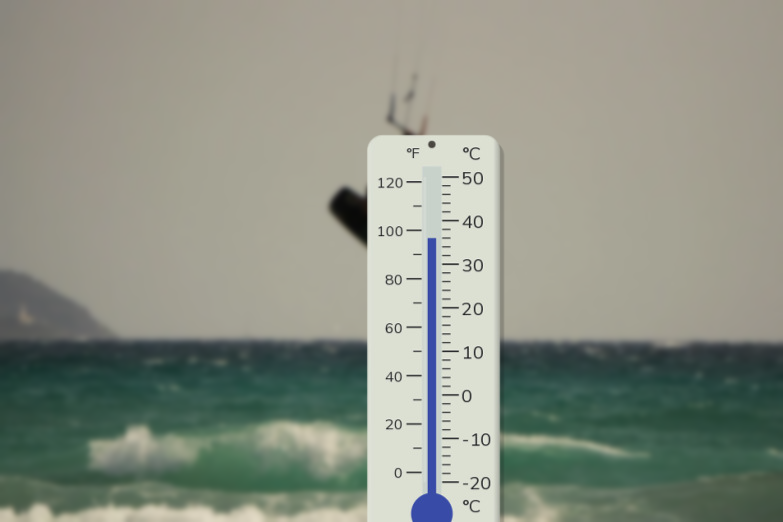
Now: 36
